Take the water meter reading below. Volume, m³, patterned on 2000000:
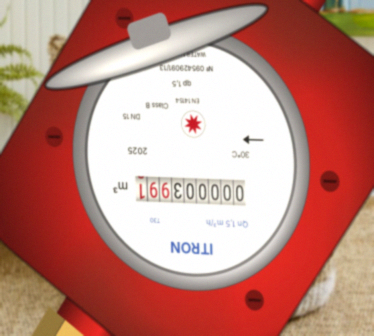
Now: 3.991
